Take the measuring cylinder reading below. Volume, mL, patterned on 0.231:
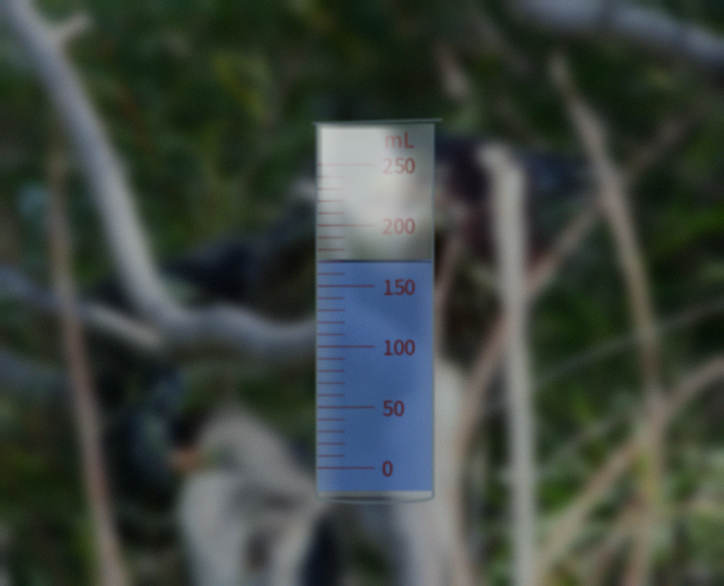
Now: 170
